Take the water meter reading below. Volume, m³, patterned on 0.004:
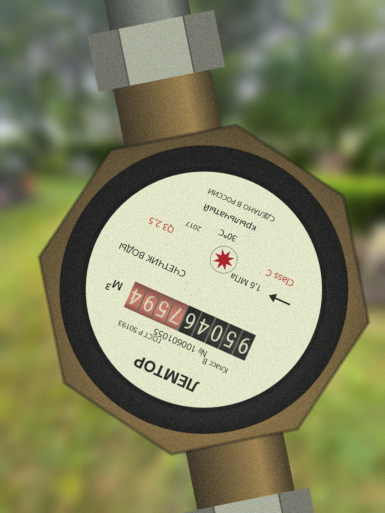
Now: 95046.7594
